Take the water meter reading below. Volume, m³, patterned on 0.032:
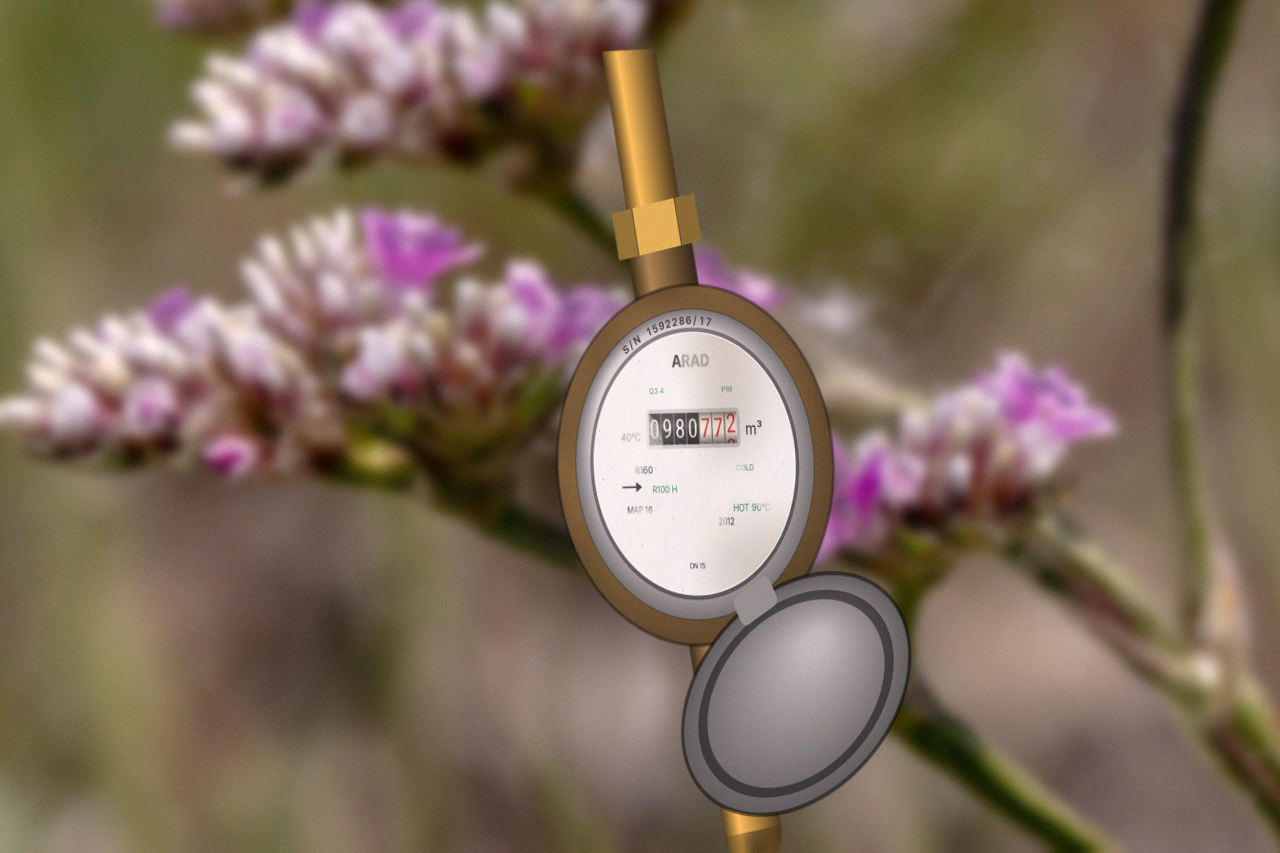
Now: 980.772
